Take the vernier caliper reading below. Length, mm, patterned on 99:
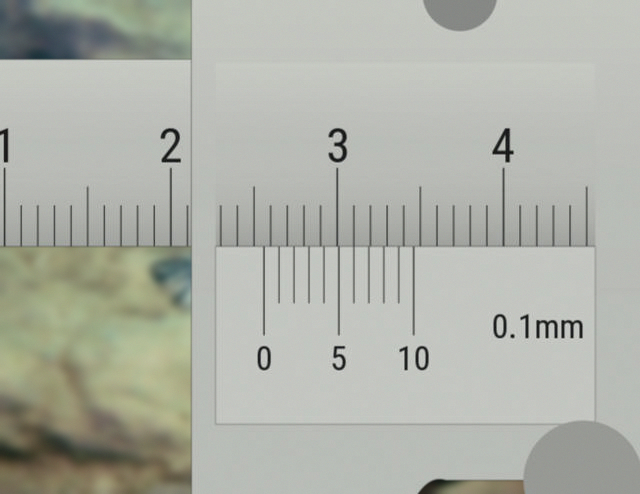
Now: 25.6
